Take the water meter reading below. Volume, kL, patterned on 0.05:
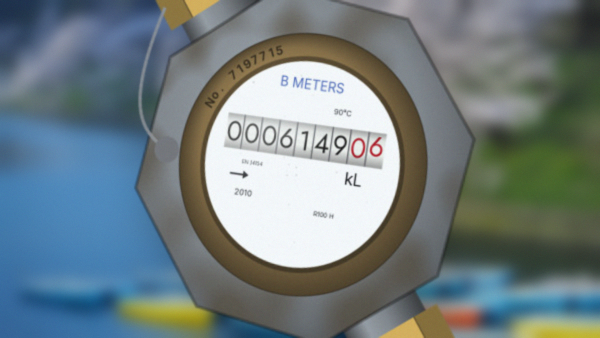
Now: 6149.06
